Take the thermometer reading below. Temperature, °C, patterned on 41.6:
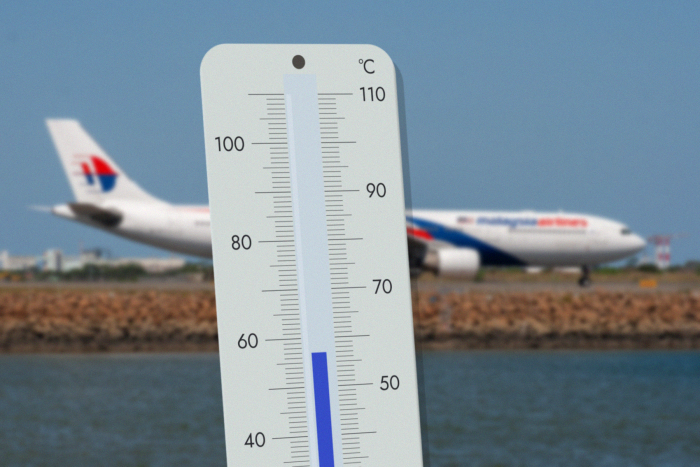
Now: 57
